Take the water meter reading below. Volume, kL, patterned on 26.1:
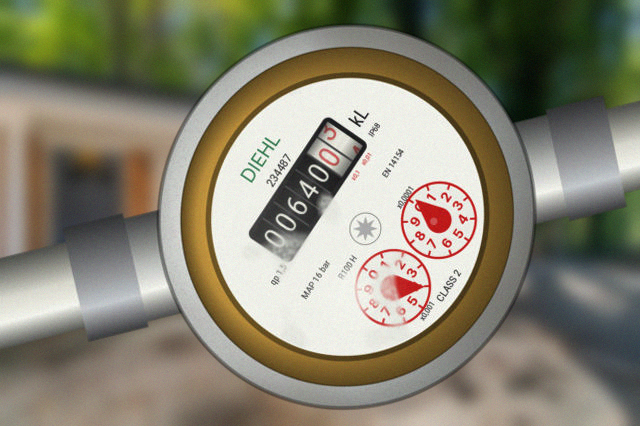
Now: 640.0340
